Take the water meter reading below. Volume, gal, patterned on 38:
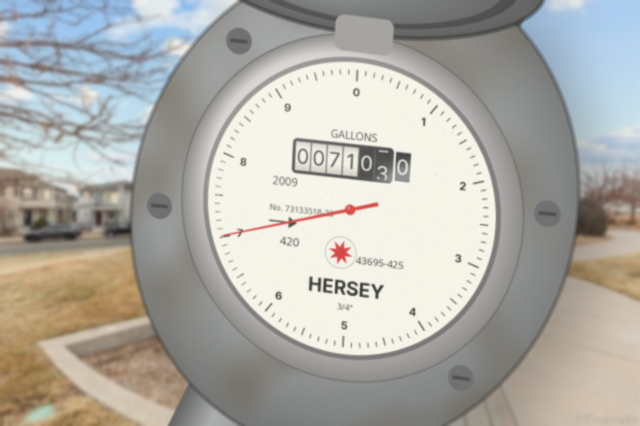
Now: 71027.0
